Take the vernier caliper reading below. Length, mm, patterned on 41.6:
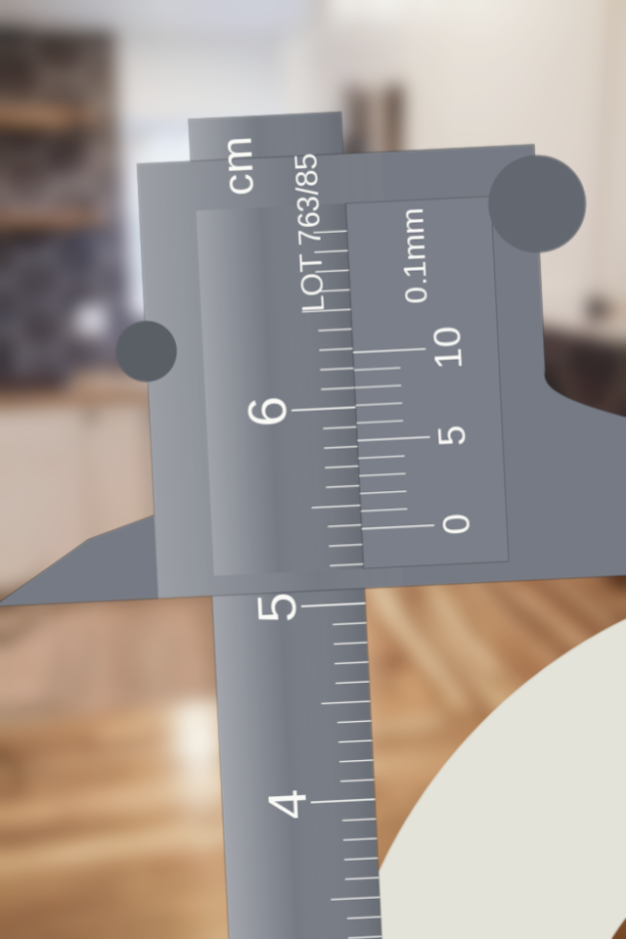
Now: 53.8
